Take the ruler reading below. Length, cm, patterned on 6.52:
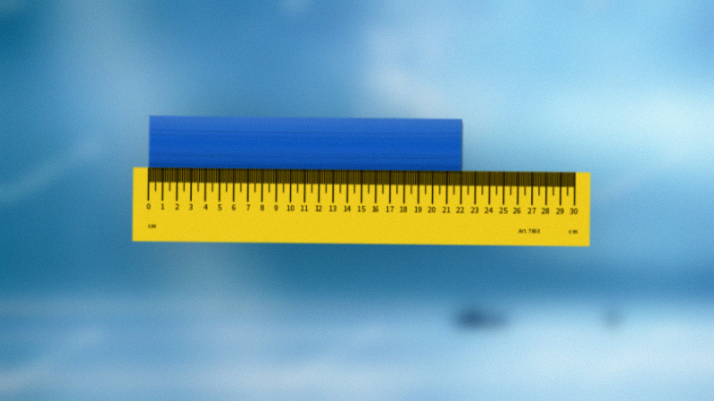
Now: 22
